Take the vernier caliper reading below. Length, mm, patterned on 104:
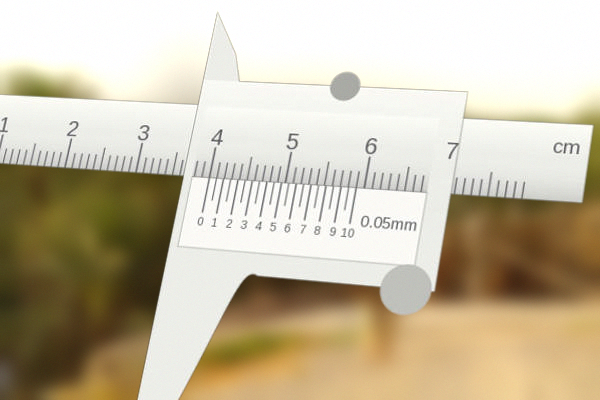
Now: 40.0
